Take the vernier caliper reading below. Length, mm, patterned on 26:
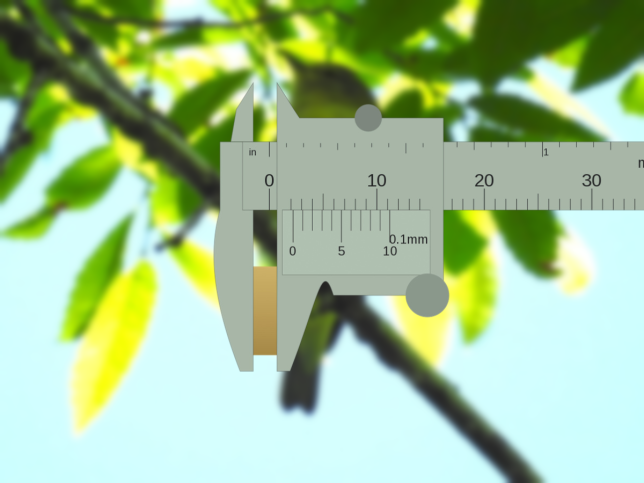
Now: 2.2
